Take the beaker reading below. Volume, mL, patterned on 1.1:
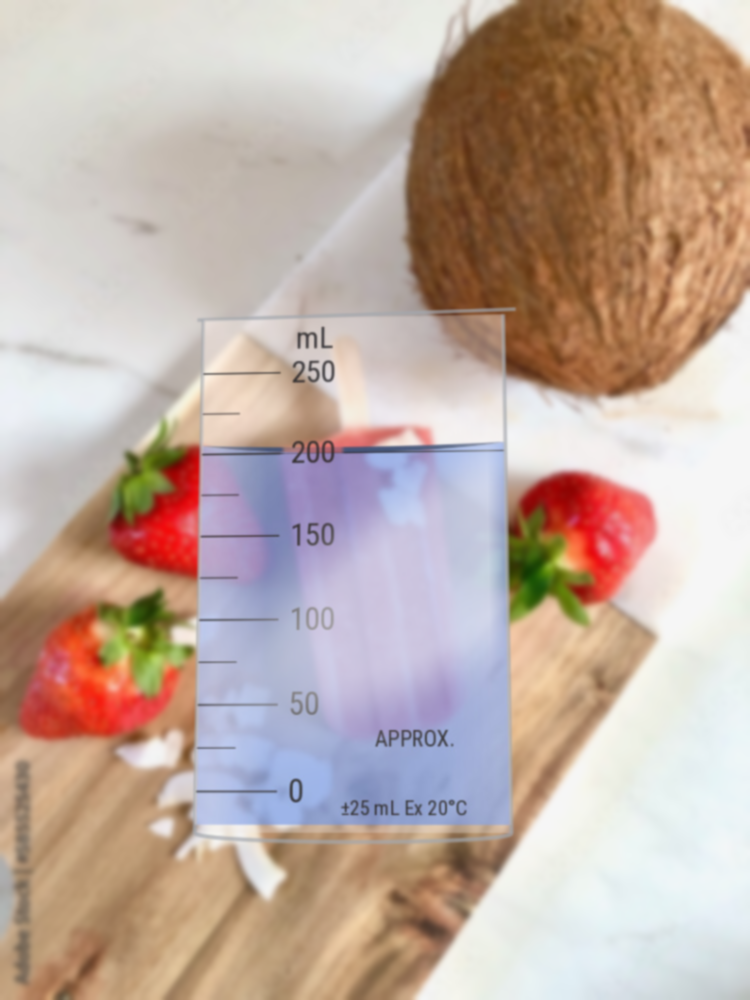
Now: 200
